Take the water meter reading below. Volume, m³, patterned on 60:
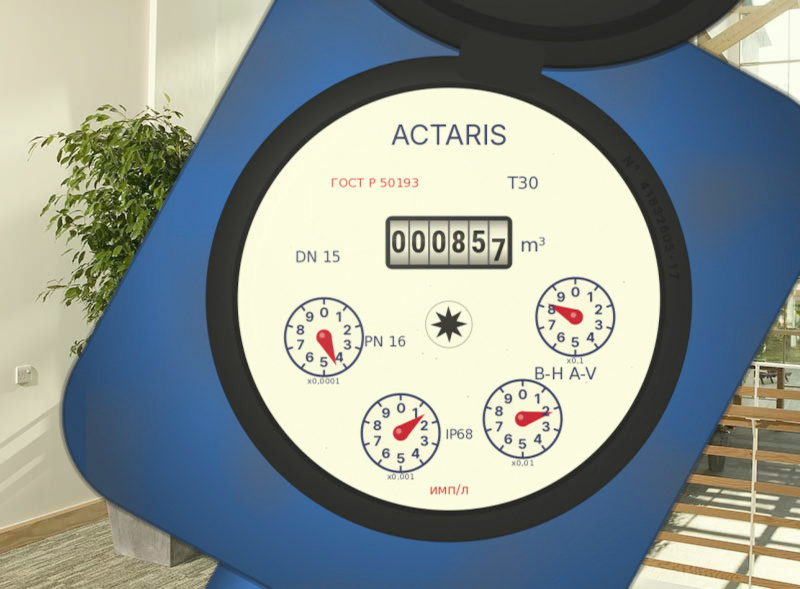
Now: 856.8214
